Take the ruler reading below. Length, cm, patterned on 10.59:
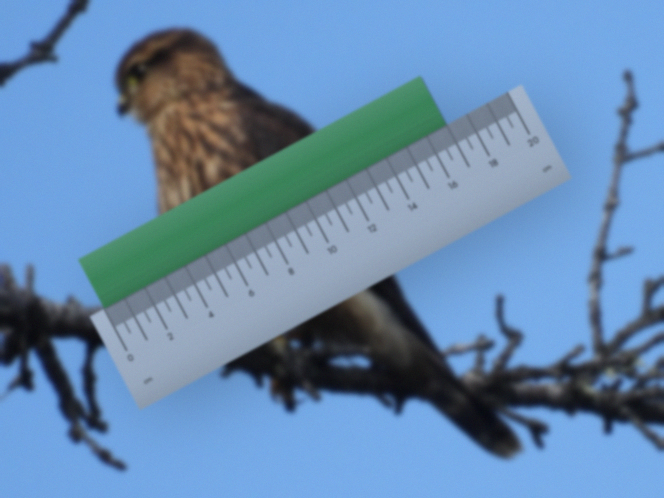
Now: 17
